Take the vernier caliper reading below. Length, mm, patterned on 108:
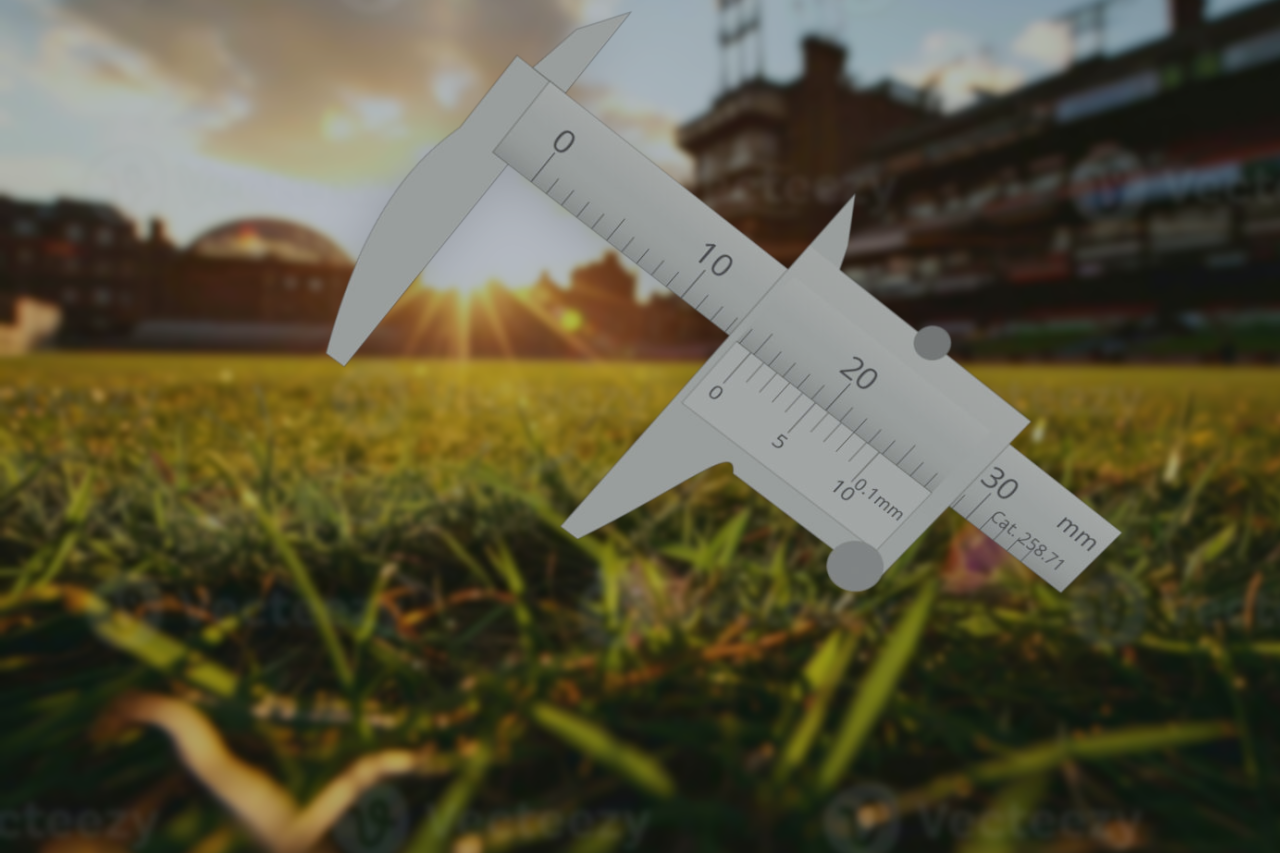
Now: 14.8
